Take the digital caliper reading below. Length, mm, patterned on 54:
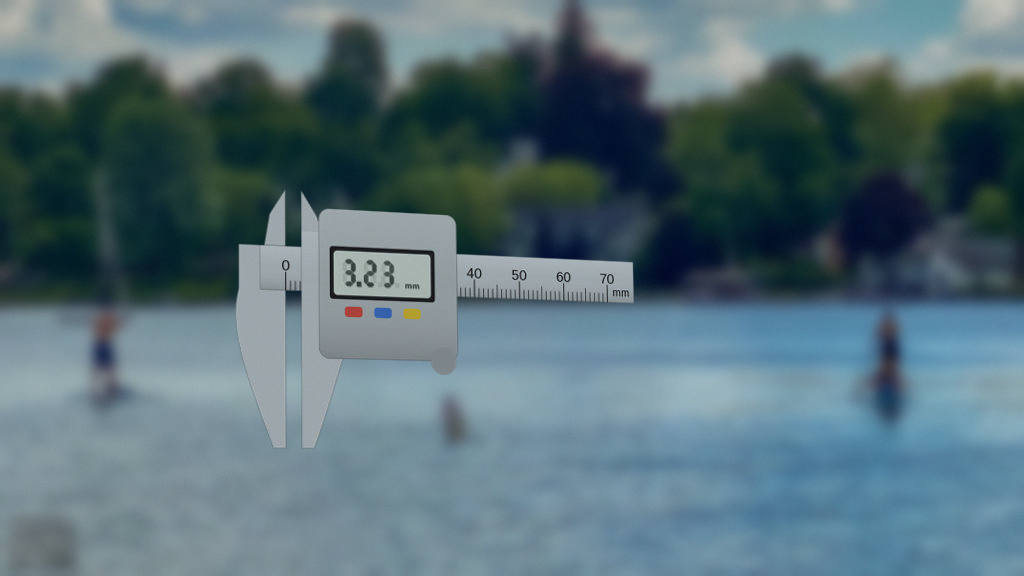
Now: 3.23
